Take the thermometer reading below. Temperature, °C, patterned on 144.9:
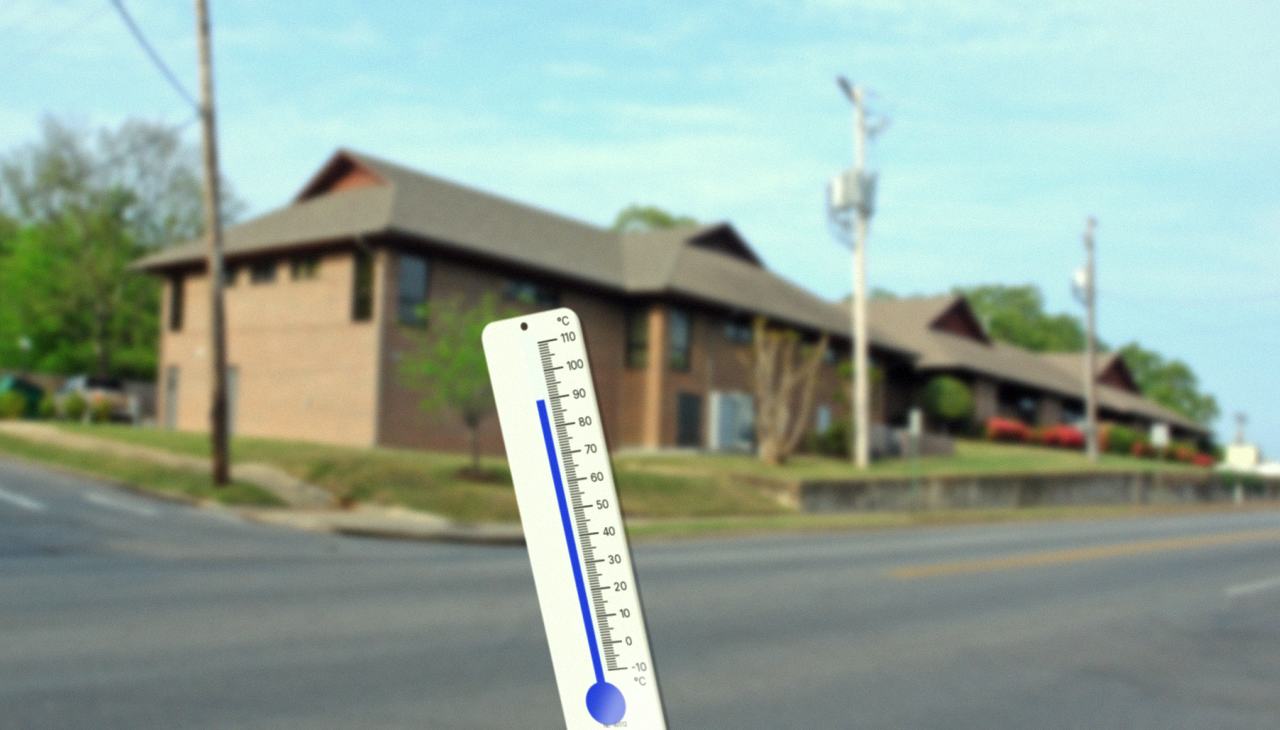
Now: 90
